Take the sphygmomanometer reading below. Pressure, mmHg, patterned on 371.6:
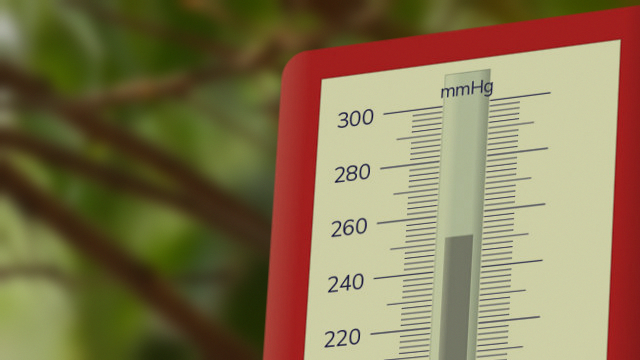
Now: 252
